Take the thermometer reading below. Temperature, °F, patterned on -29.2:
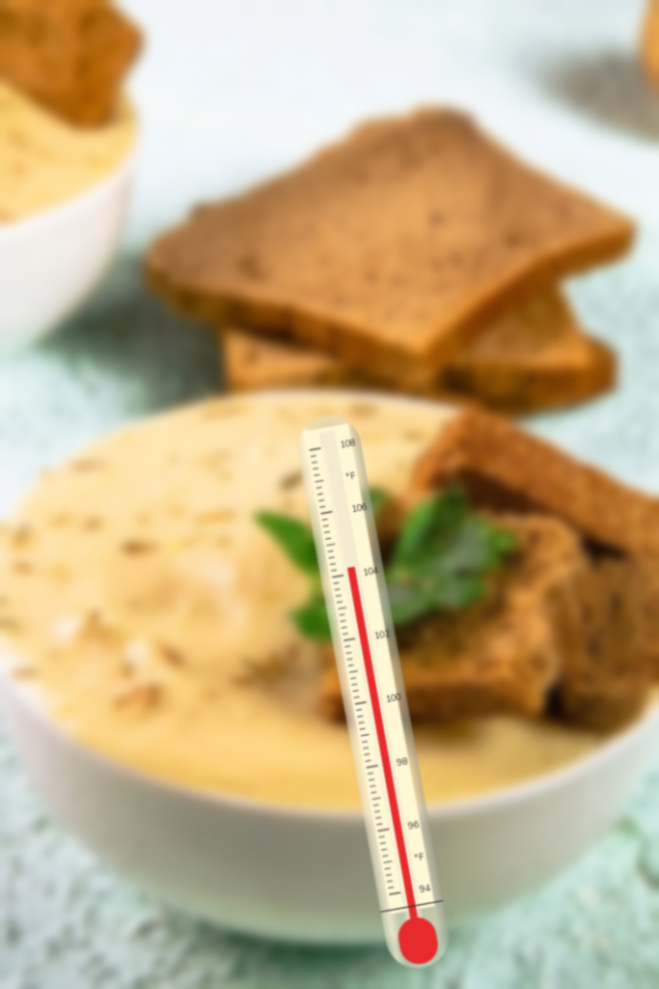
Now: 104.2
